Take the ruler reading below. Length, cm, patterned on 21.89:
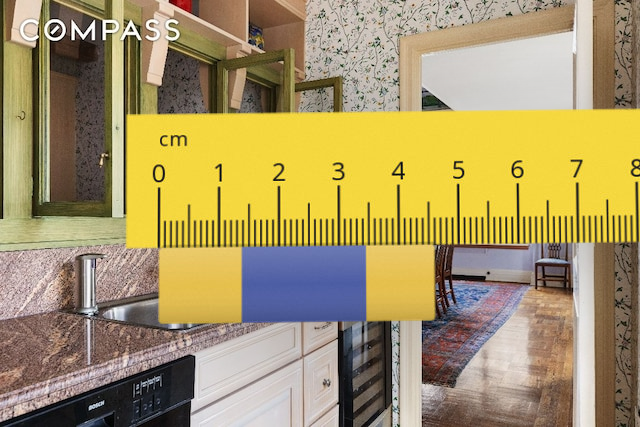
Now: 4.6
